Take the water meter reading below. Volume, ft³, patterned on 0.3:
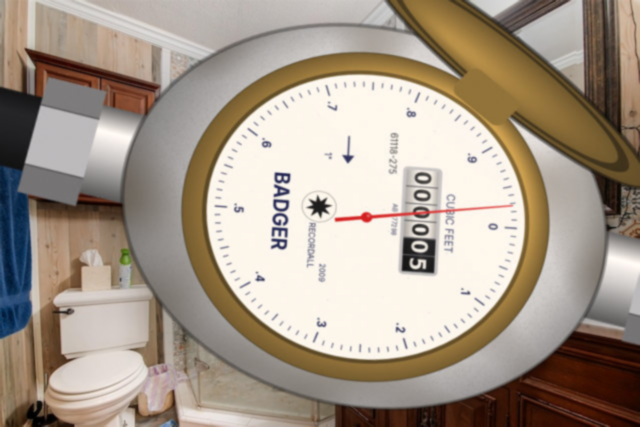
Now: 4.97
